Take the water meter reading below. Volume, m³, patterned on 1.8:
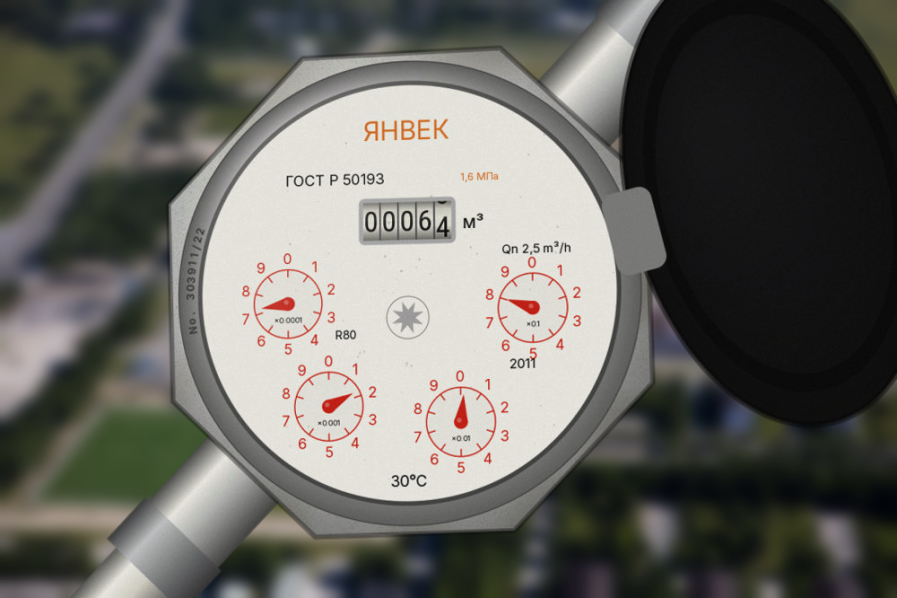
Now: 63.8017
